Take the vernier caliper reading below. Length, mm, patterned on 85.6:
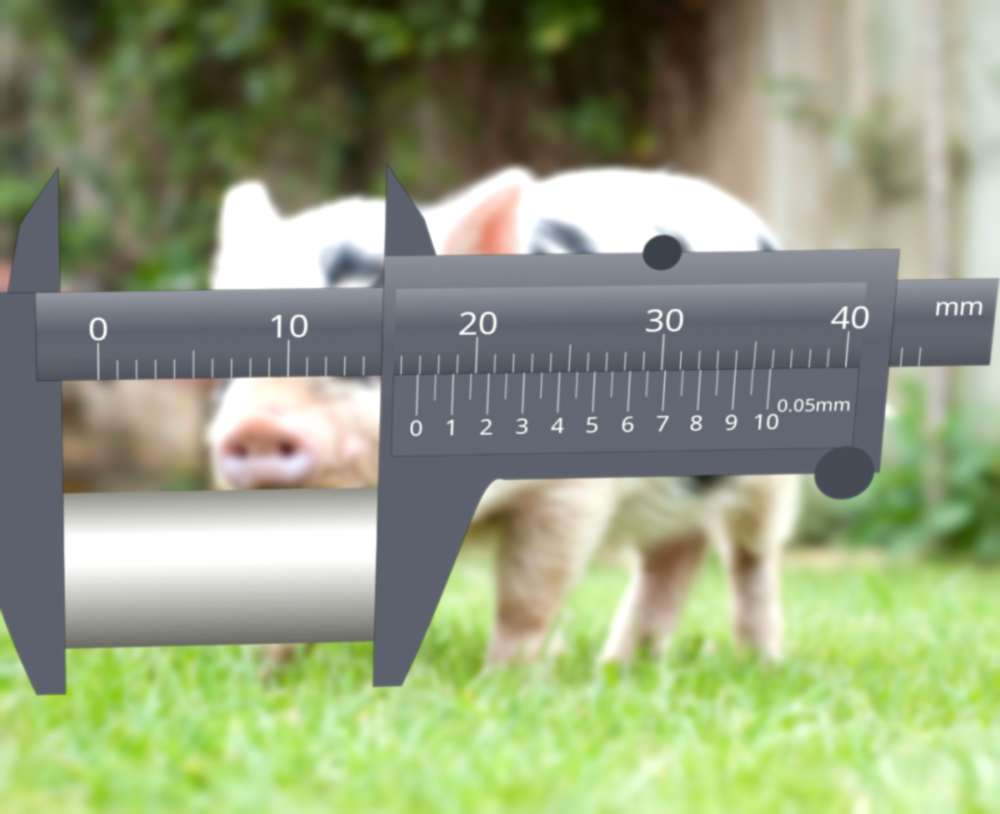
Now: 16.9
